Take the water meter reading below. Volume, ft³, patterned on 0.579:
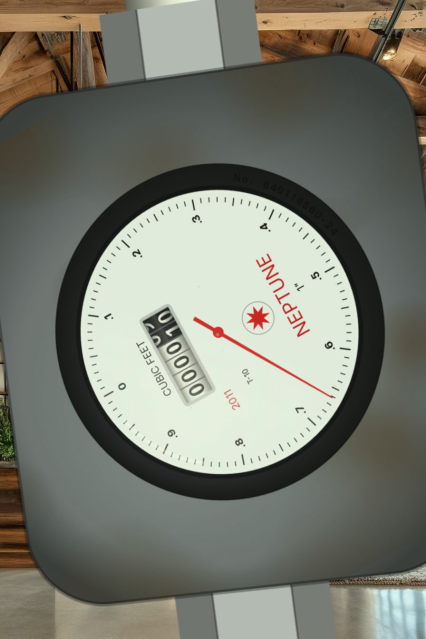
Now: 9.66
